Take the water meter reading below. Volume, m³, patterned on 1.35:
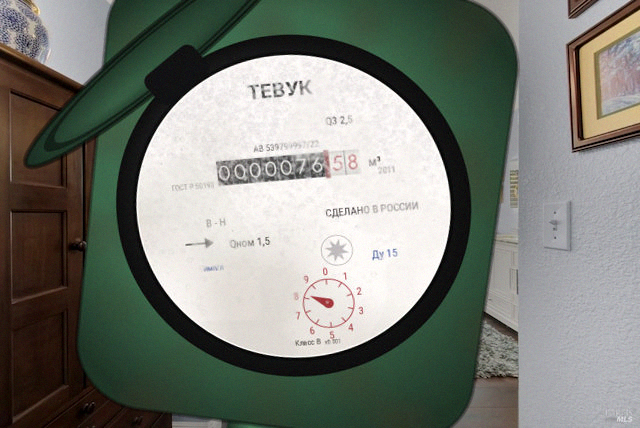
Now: 76.588
